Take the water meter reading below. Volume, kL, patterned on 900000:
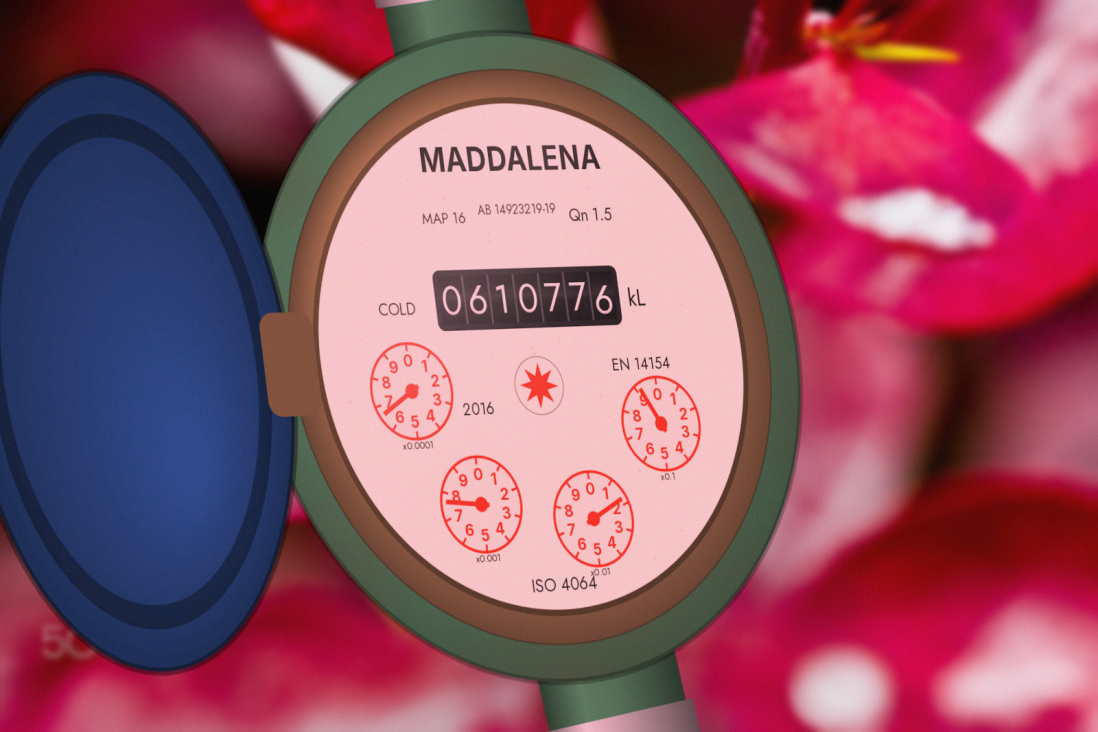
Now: 610775.9176
